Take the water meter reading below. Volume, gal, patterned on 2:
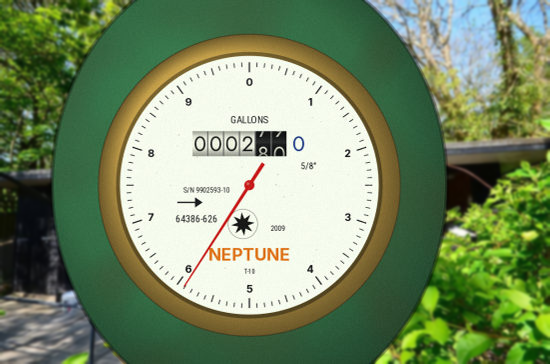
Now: 2795.9
